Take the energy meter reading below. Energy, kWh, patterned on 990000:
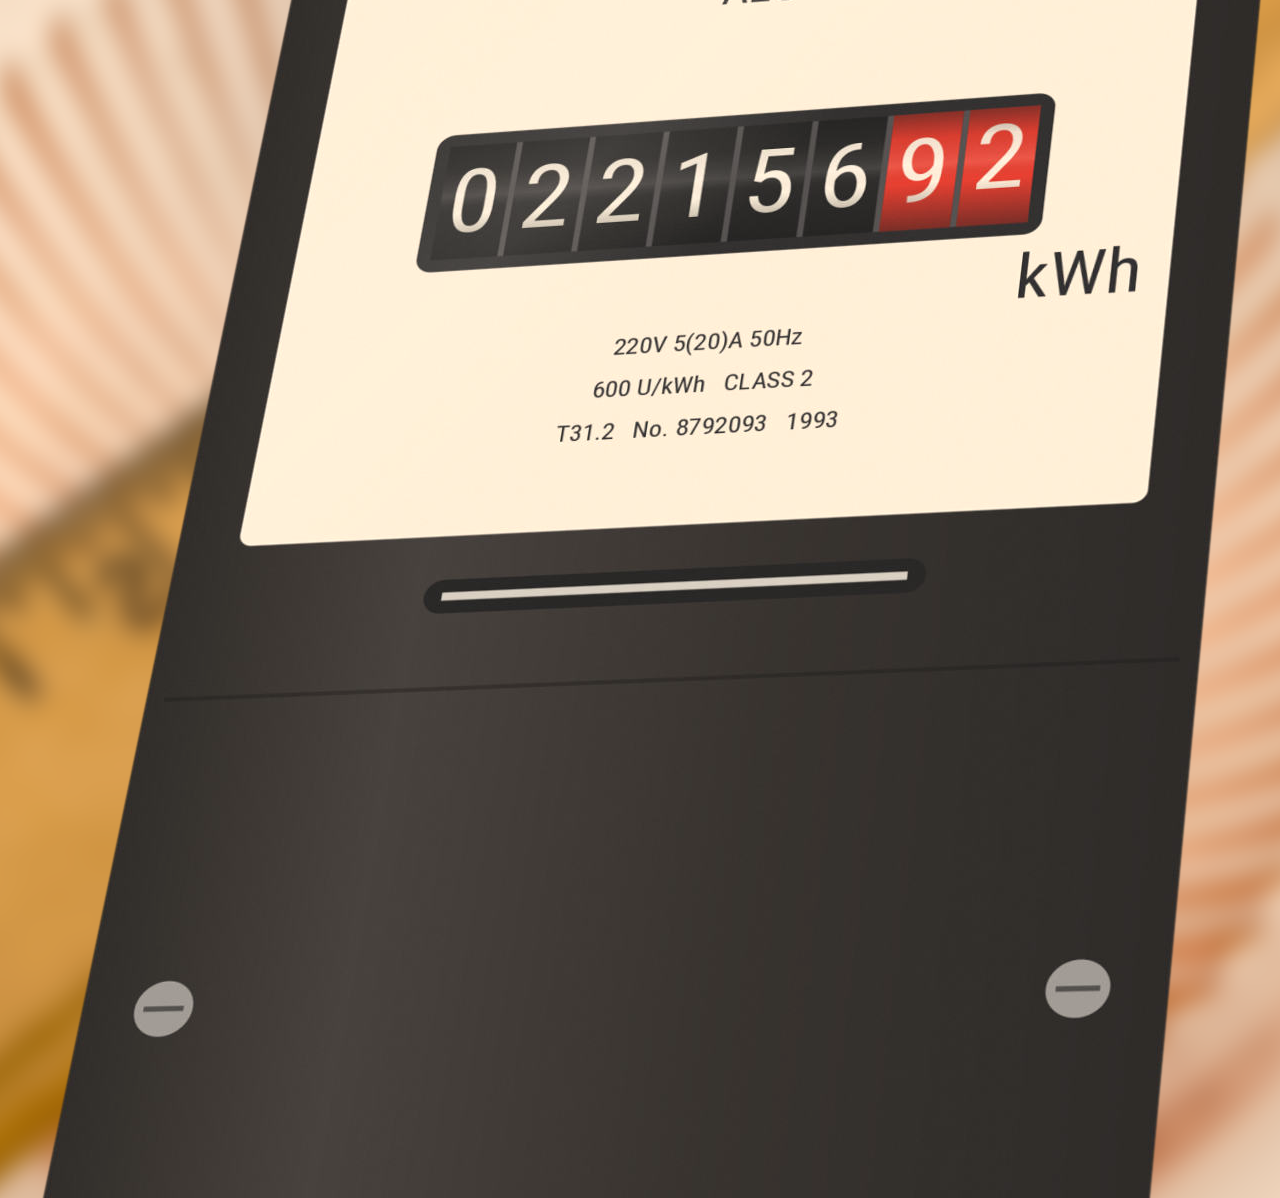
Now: 22156.92
